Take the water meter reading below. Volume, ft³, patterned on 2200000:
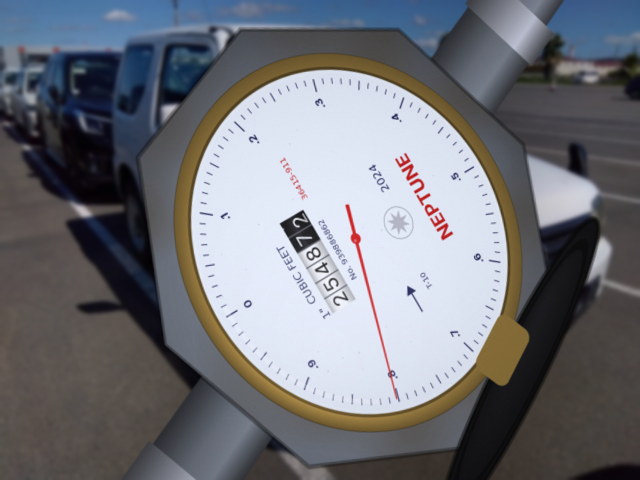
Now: 254871.80
